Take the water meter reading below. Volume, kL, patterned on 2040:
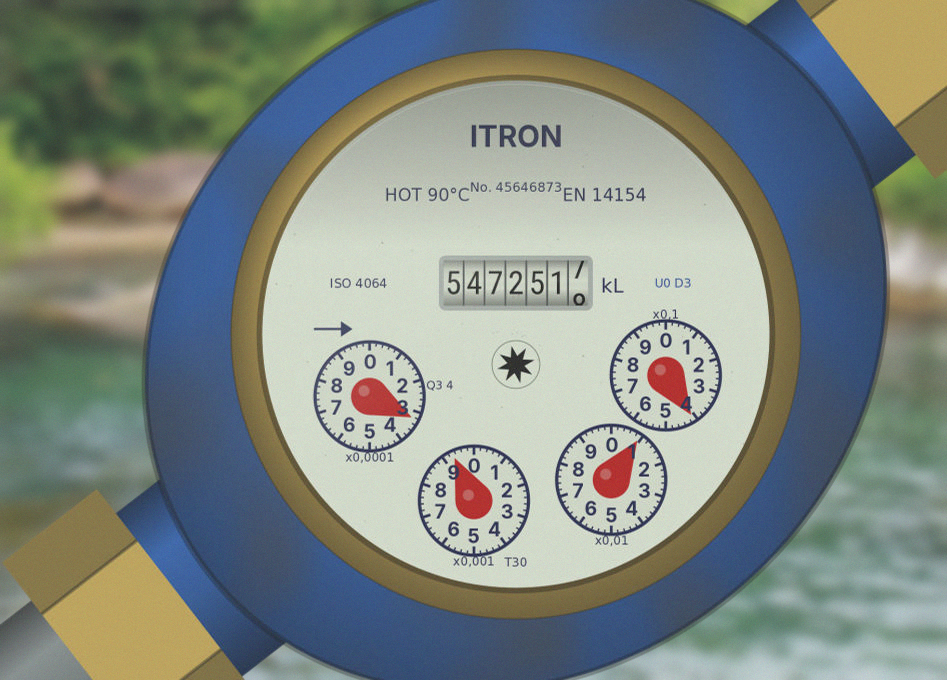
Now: 5472517.4093
